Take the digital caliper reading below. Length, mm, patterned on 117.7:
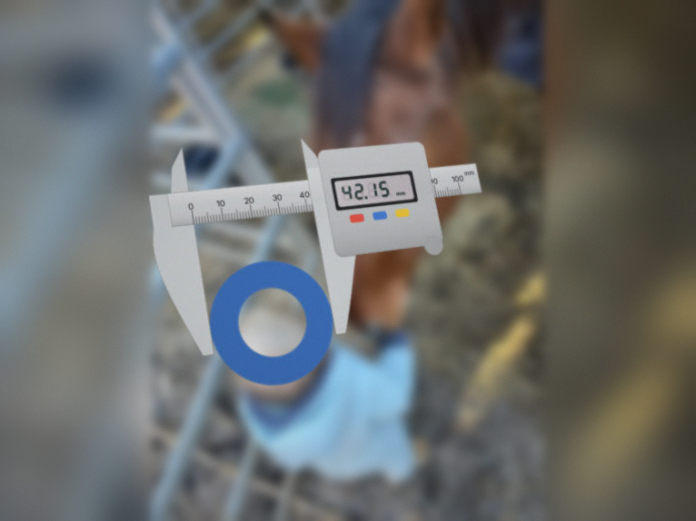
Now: 42.15
